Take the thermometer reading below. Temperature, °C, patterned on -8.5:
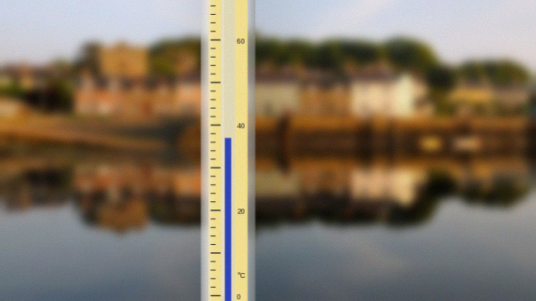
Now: 37
